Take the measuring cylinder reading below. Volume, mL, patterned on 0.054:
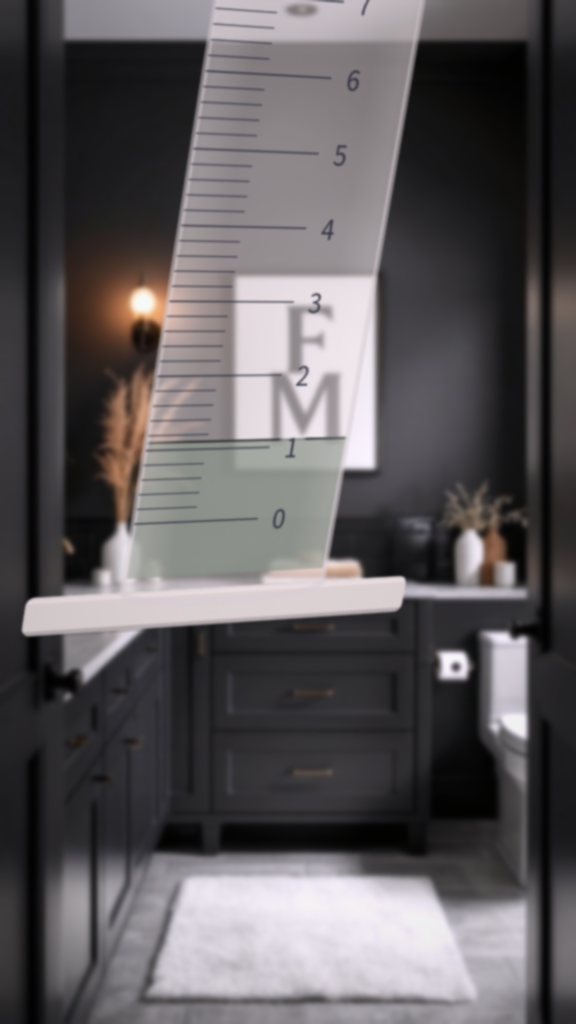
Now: 1.1
